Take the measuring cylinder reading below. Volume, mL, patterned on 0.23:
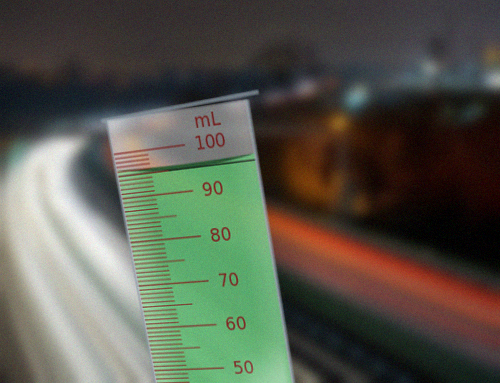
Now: 95
